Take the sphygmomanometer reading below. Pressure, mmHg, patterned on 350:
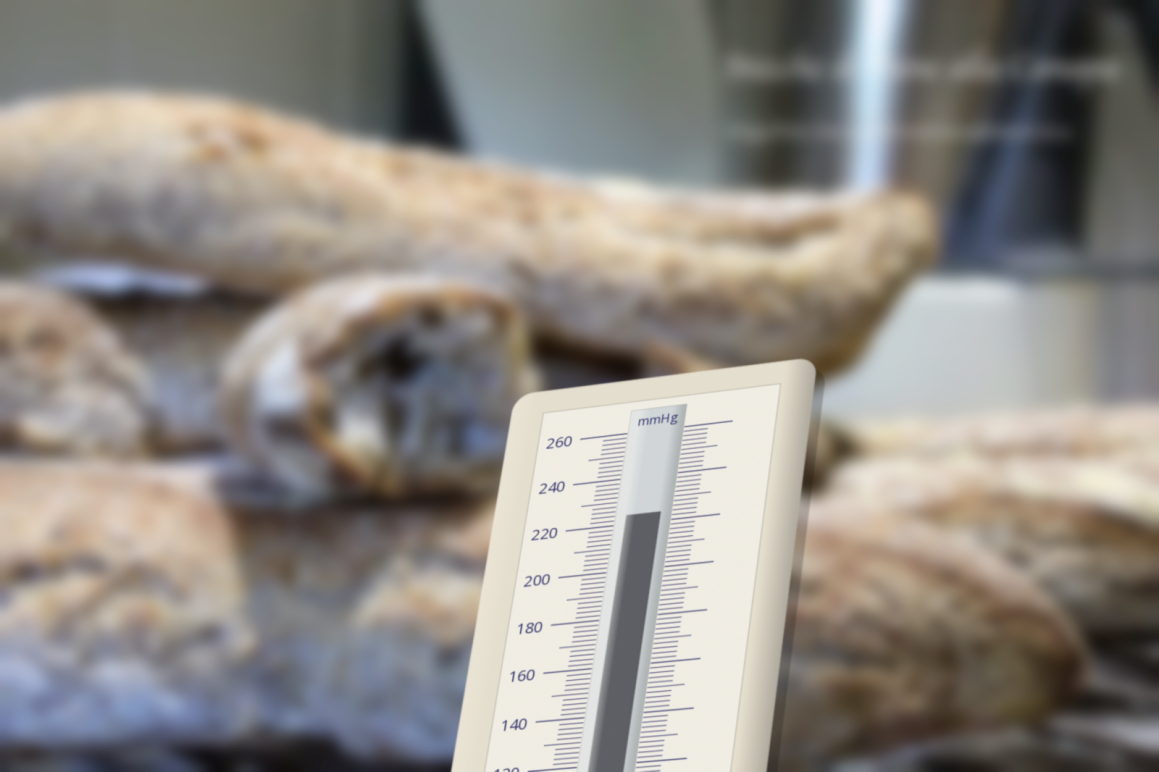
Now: 224
